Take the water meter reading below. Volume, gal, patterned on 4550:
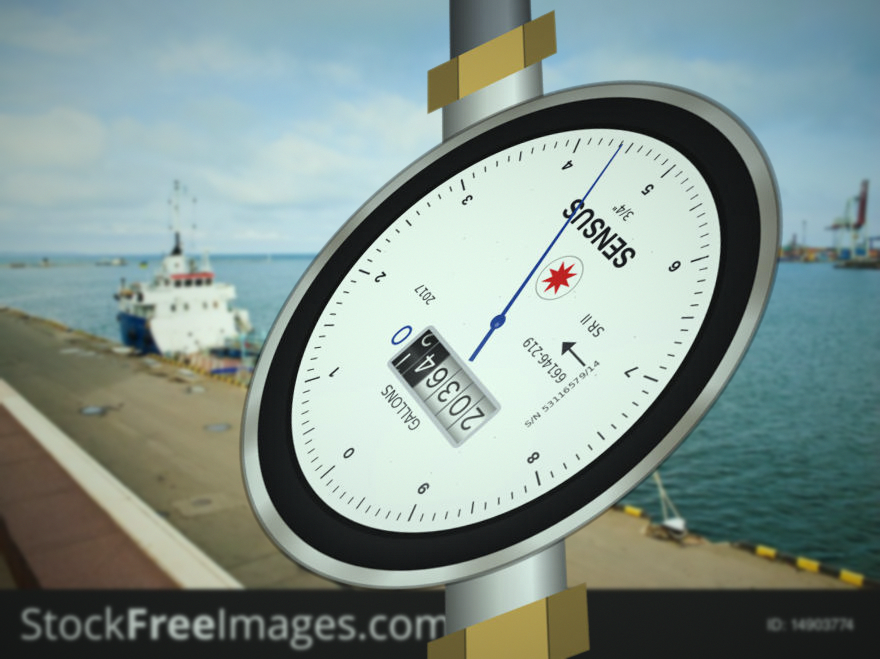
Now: 2036414.4
